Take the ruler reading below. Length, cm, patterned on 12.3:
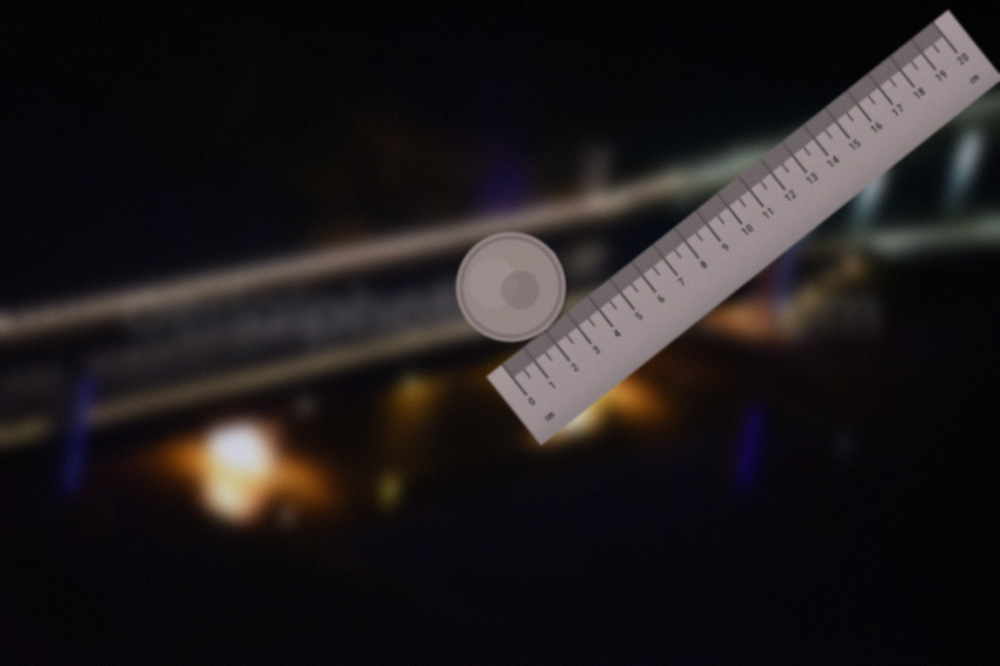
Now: 4
